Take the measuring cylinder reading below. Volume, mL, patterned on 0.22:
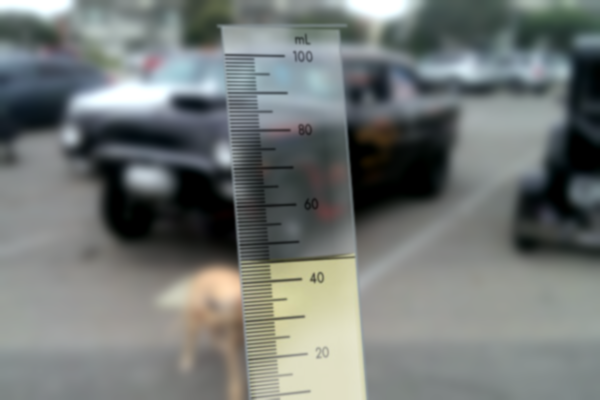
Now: 45
